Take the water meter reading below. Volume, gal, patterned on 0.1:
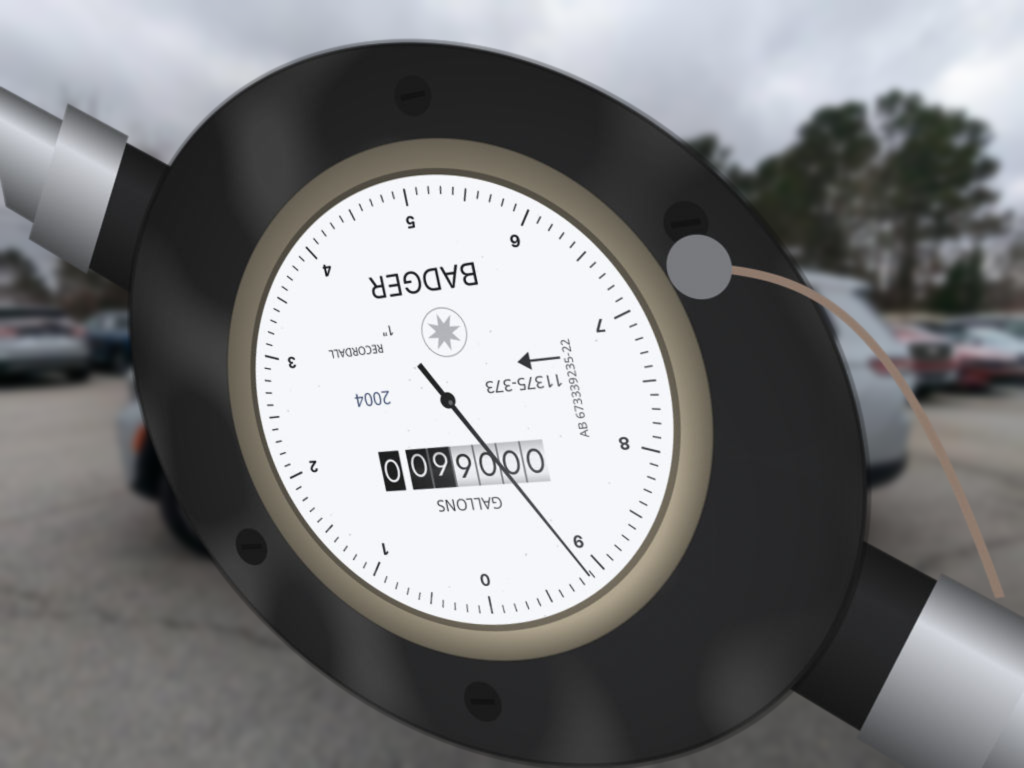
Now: 6599.1
